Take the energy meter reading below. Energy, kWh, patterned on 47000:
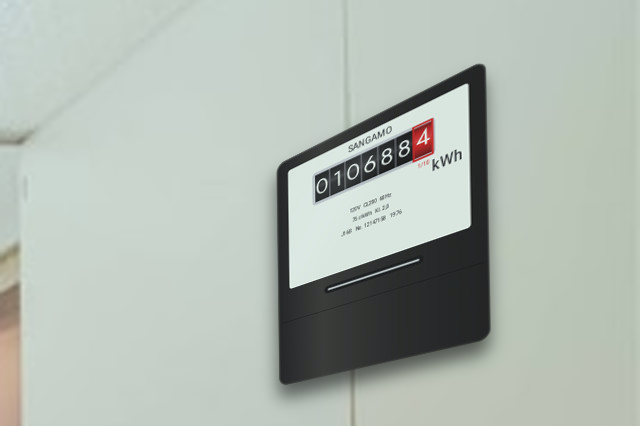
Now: 10688.4
